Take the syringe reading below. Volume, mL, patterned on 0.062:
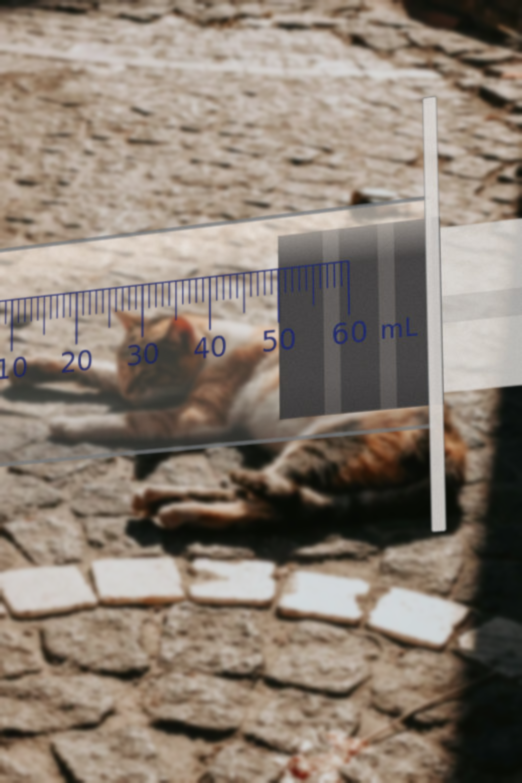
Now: 50
